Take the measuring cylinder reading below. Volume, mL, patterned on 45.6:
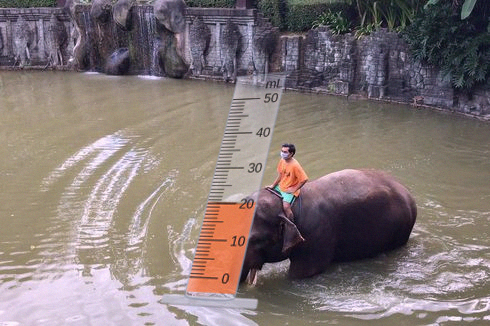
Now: 20
